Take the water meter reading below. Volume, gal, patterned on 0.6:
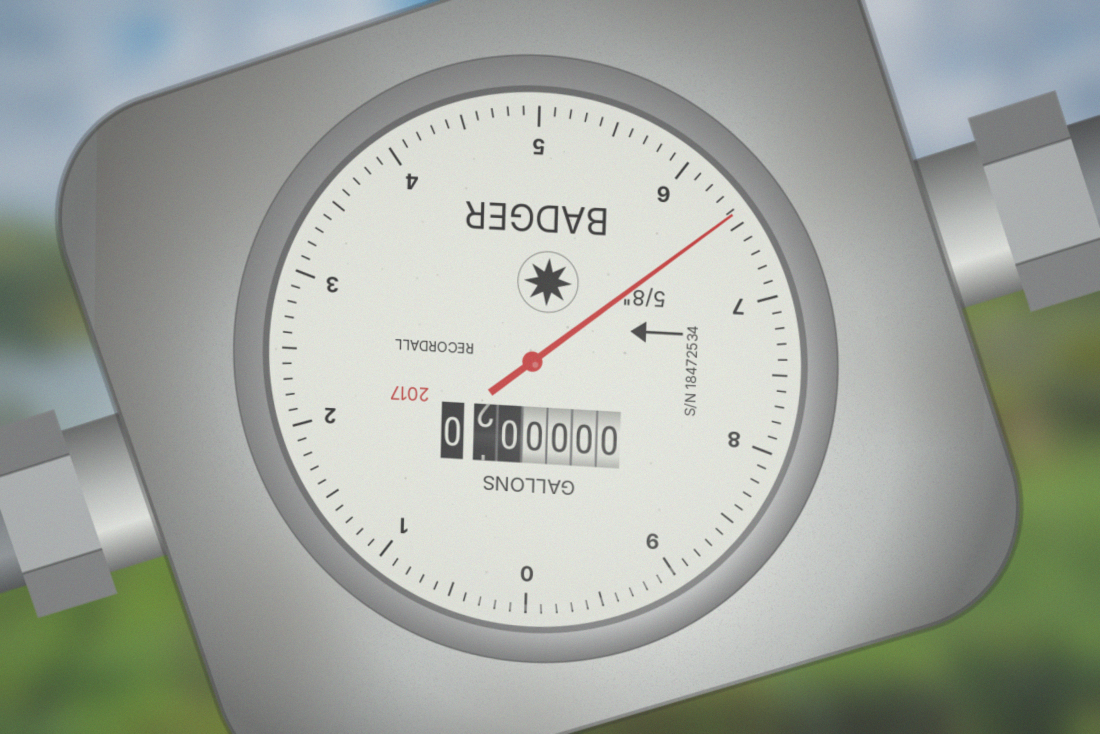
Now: 16.4
